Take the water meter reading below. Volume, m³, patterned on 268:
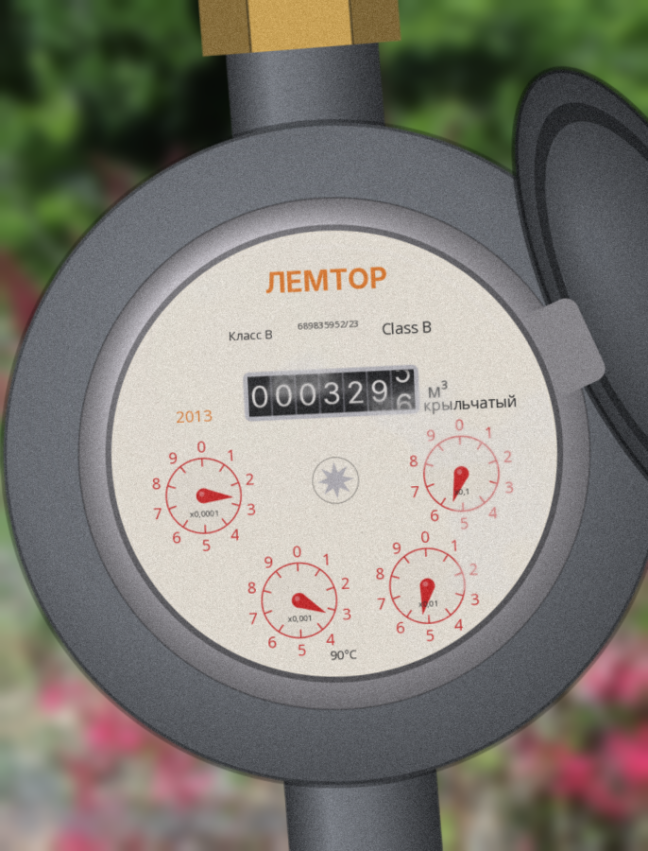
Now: 3295.5532
